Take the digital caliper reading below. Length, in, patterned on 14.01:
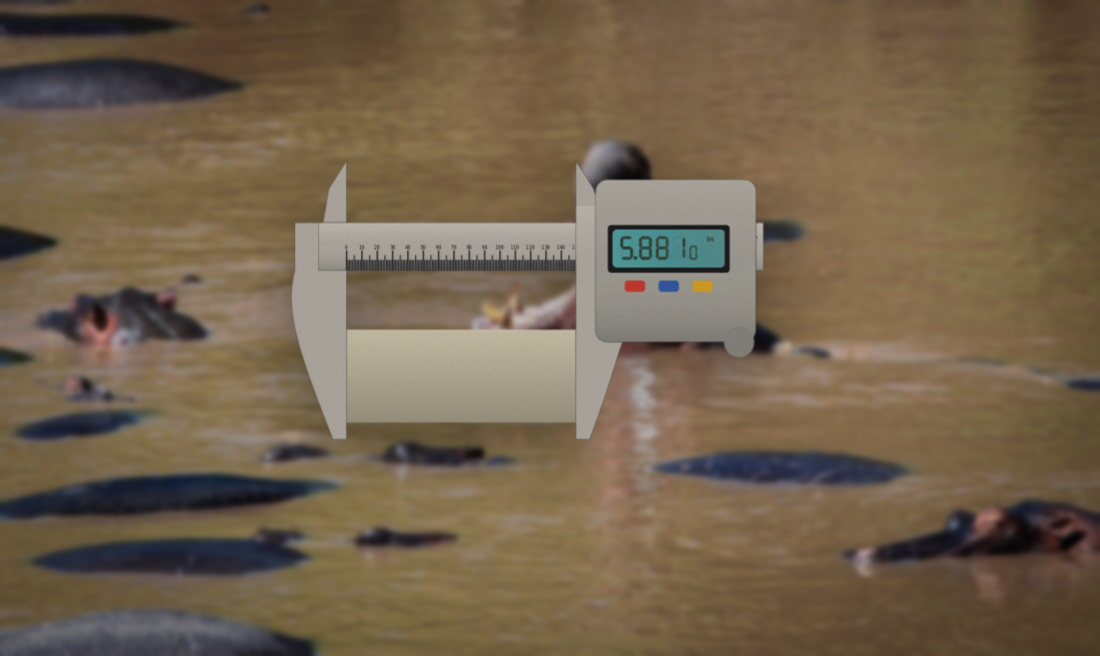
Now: 5.8810
